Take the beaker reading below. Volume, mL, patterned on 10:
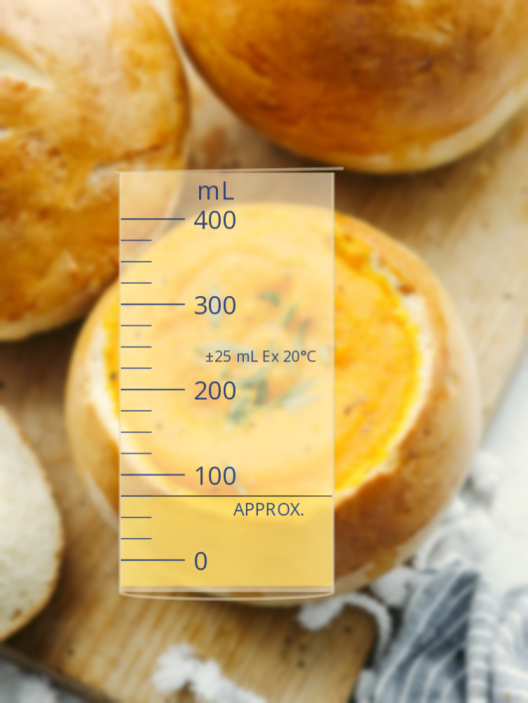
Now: 75
